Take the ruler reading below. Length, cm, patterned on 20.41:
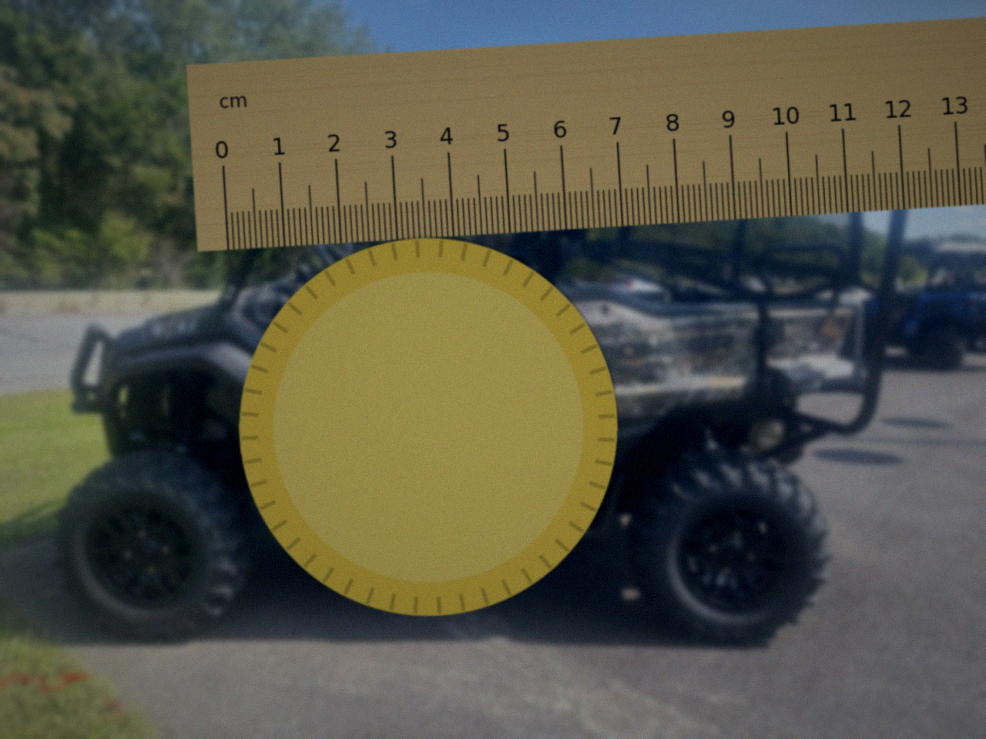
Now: 6.7
